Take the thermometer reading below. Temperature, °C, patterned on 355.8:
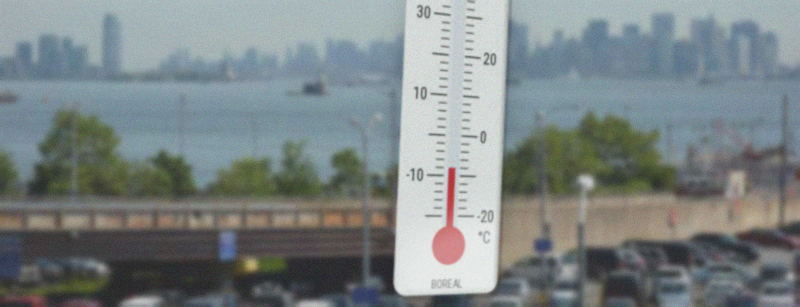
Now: -8
